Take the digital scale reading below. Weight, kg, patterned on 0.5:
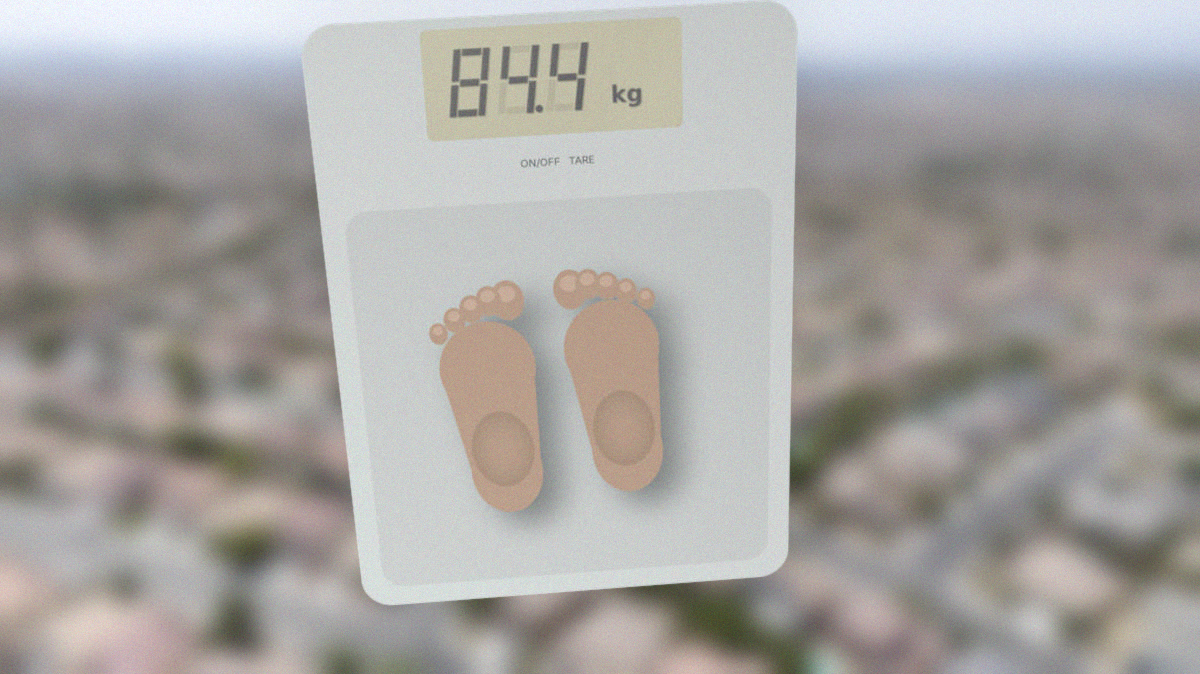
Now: 84.4
